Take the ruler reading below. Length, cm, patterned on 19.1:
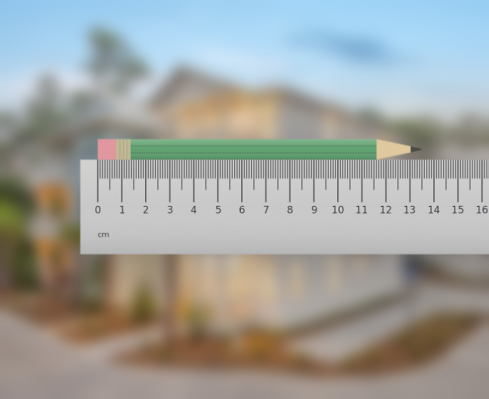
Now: 13.5
